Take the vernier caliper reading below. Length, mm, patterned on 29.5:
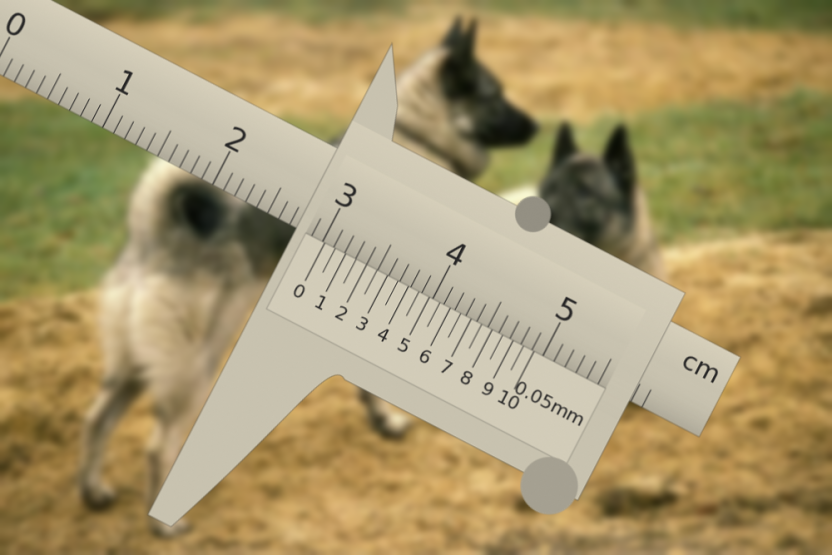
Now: 30.2
